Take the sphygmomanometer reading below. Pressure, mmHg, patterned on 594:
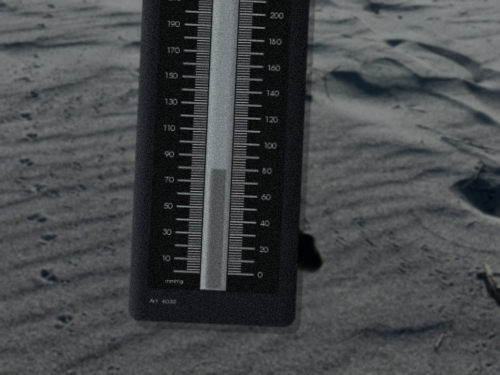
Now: 80
